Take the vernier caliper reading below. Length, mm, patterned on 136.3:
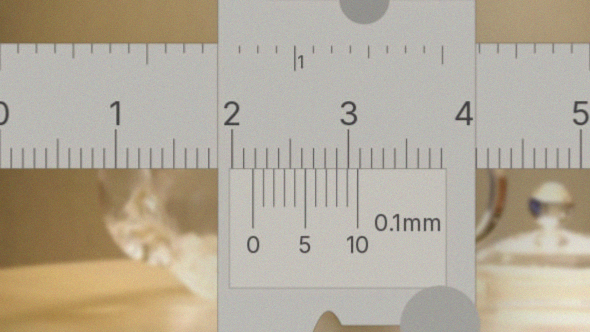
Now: 21.8
